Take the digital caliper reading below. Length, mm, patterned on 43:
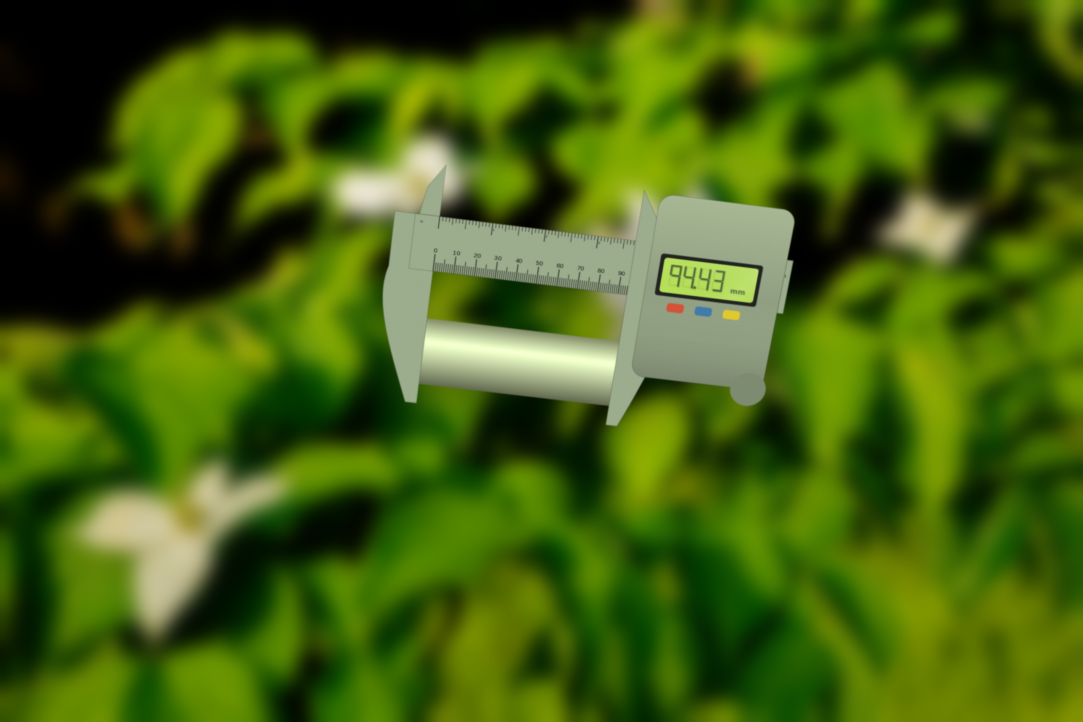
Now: 94.43
